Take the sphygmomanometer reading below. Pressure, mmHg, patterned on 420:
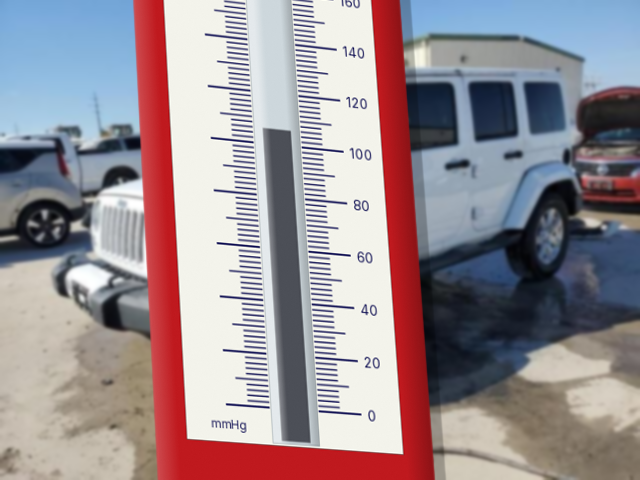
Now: 106
